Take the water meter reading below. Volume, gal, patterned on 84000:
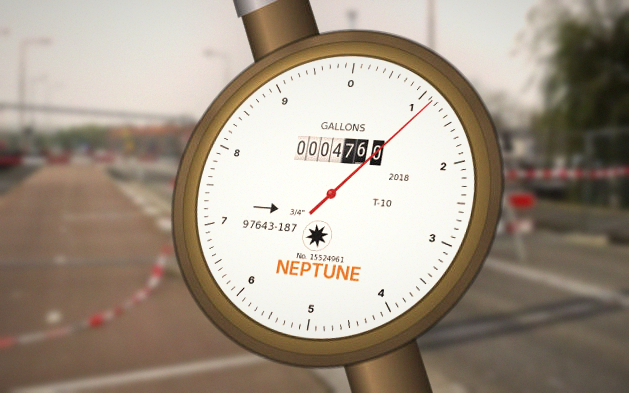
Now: 4761.1
